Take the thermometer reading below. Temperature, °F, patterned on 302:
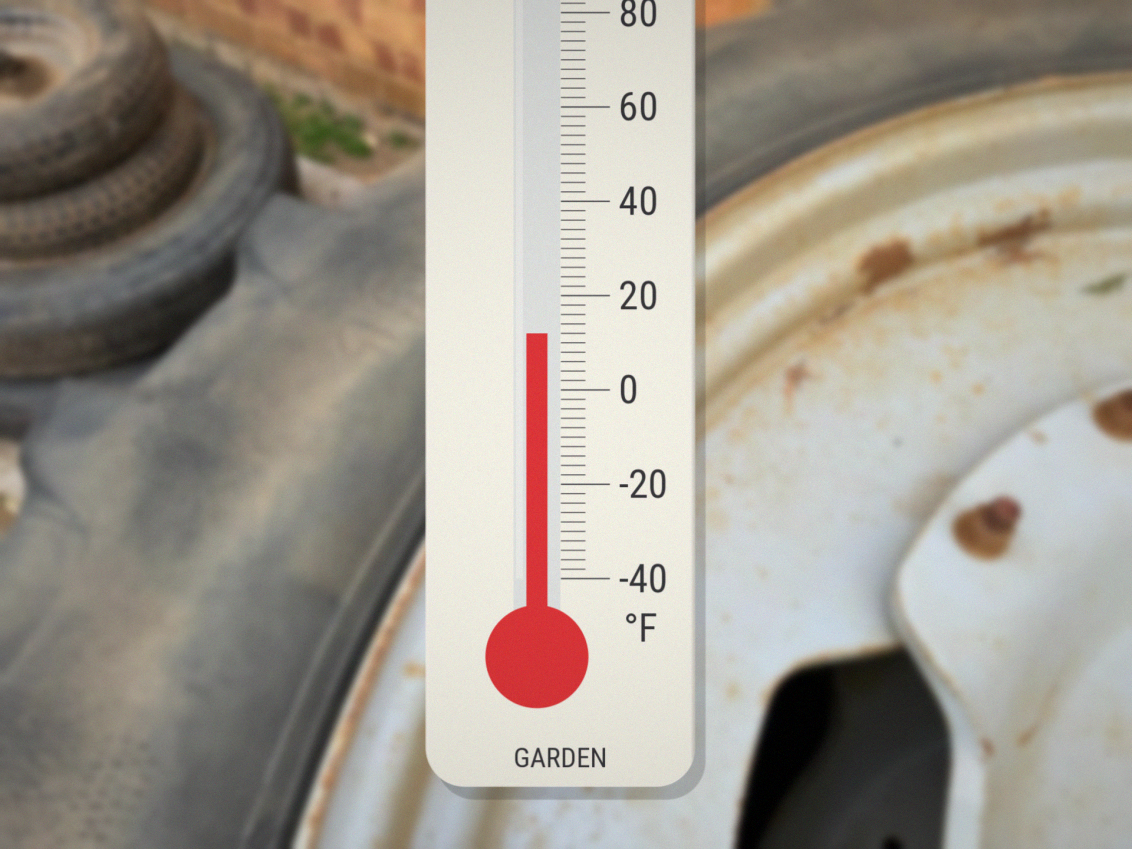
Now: 12
